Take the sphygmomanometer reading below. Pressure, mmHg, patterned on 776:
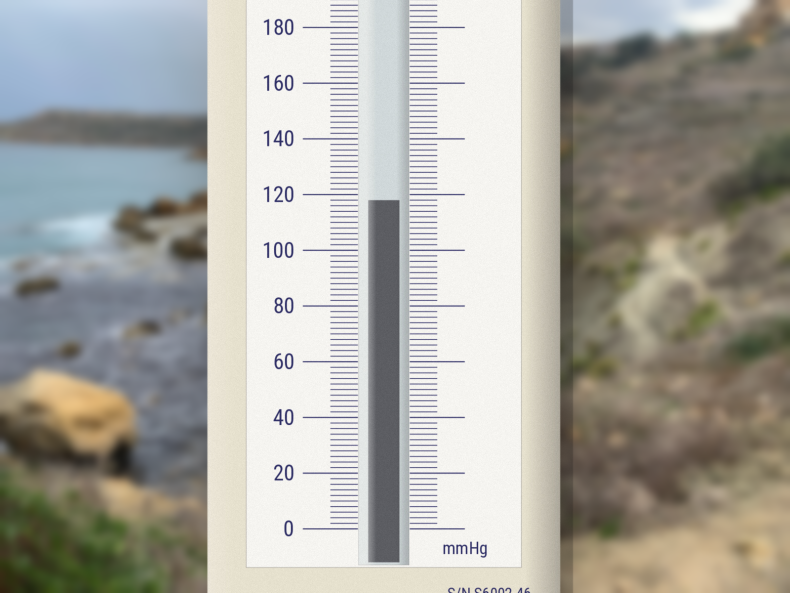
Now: 118
